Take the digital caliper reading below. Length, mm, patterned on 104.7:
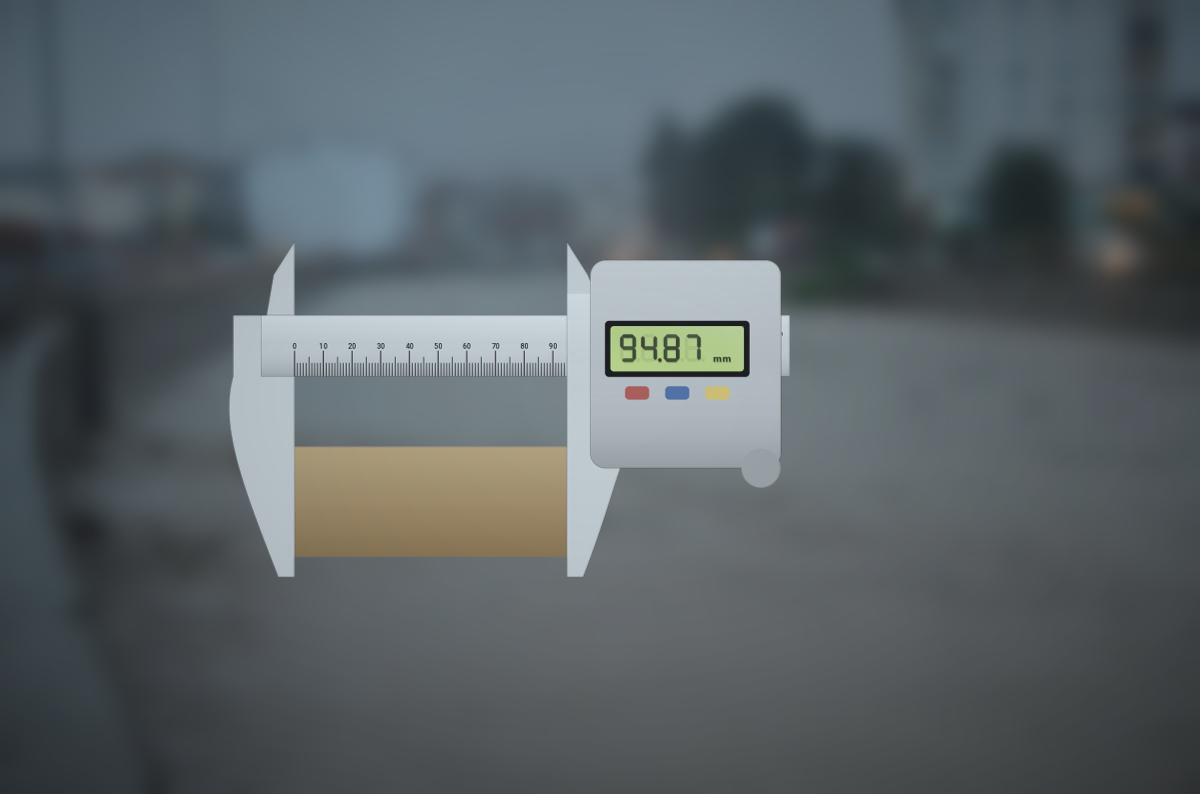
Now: 94.87
